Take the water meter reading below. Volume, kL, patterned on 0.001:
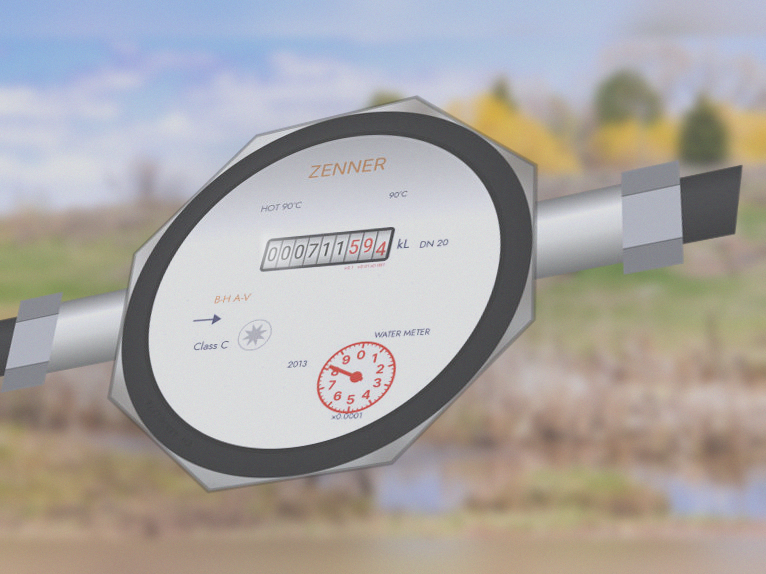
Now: 711.5938
